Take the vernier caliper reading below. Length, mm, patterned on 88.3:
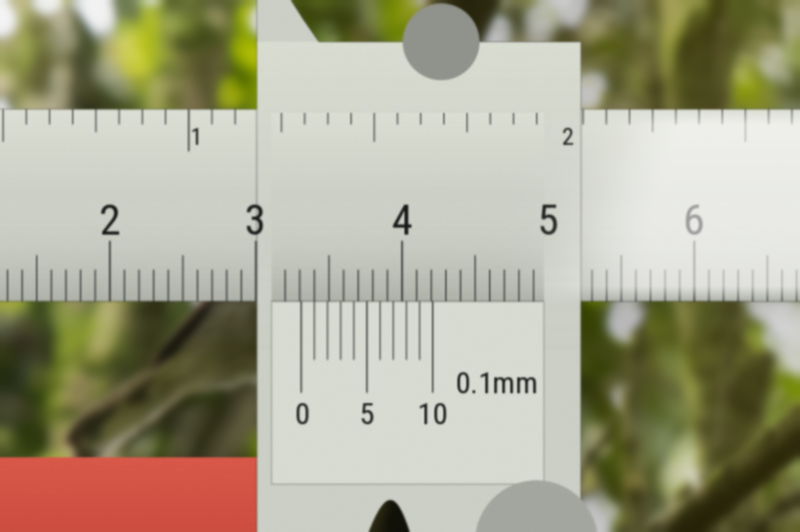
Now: 33.1
